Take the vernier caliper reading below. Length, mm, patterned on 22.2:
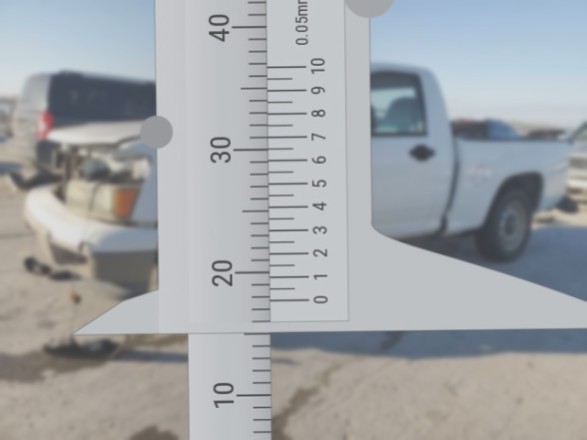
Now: 17.7
